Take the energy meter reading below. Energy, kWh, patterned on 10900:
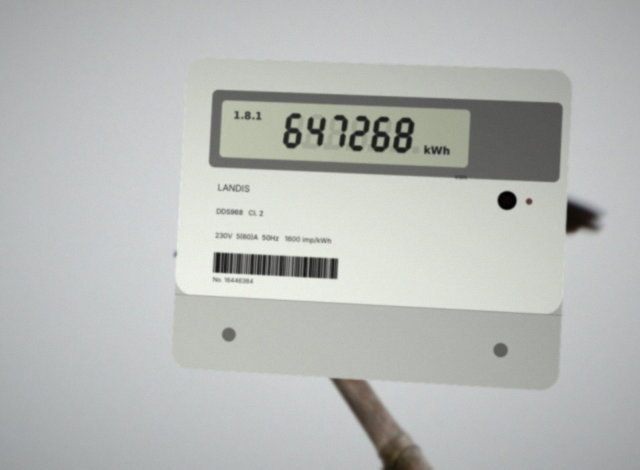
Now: 647268
